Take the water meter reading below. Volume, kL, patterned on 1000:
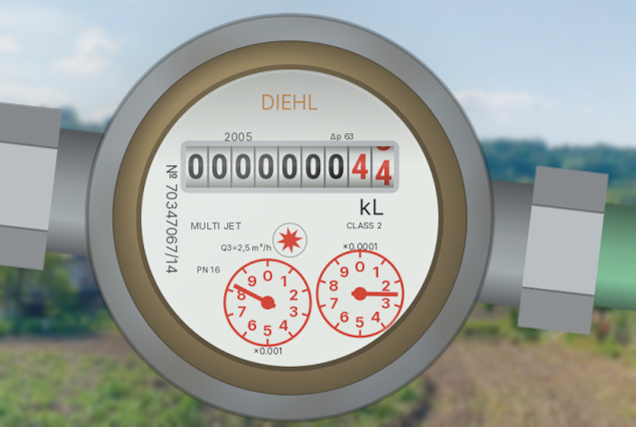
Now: 0.4382
